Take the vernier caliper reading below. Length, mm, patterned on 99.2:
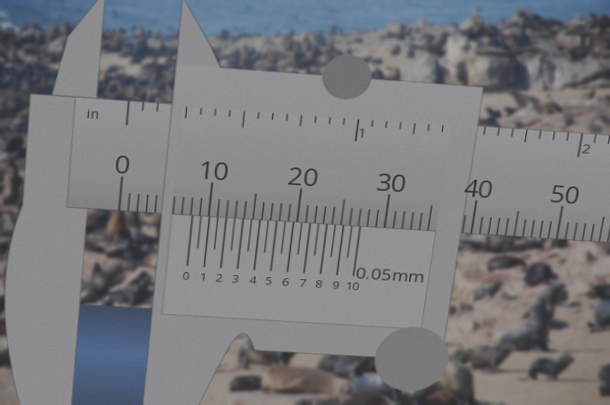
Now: 8.2
